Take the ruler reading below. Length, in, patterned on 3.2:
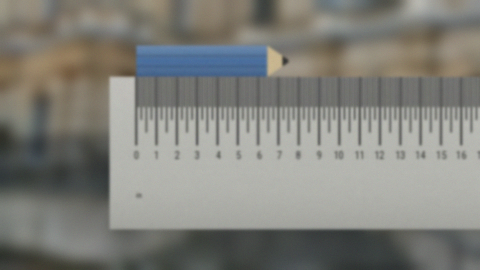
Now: 7.5
